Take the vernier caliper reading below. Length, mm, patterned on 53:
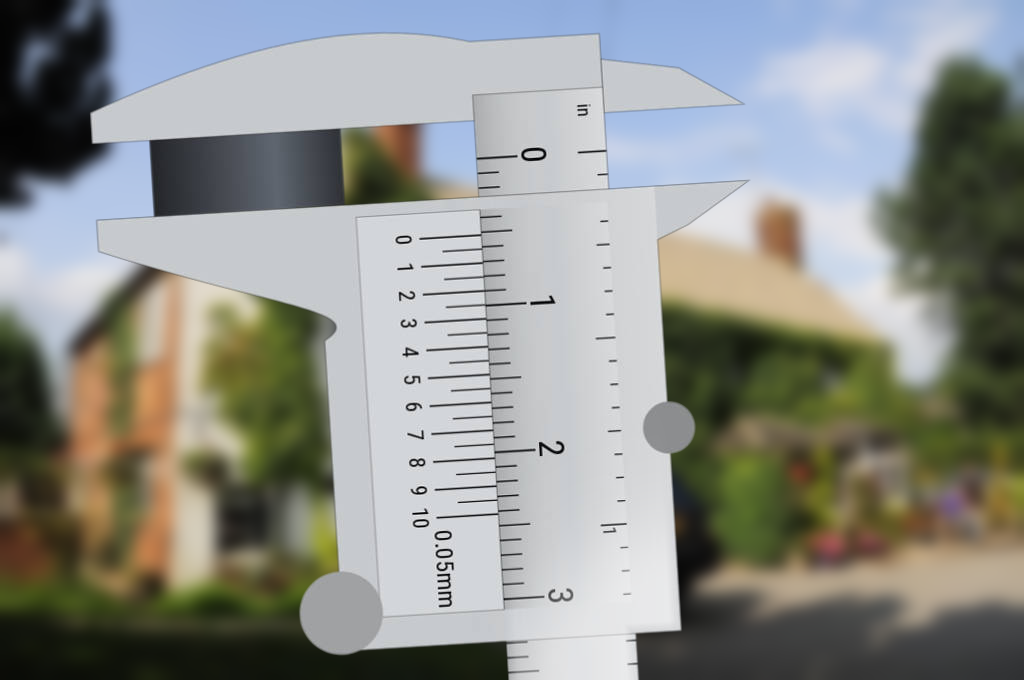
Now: 5.2
